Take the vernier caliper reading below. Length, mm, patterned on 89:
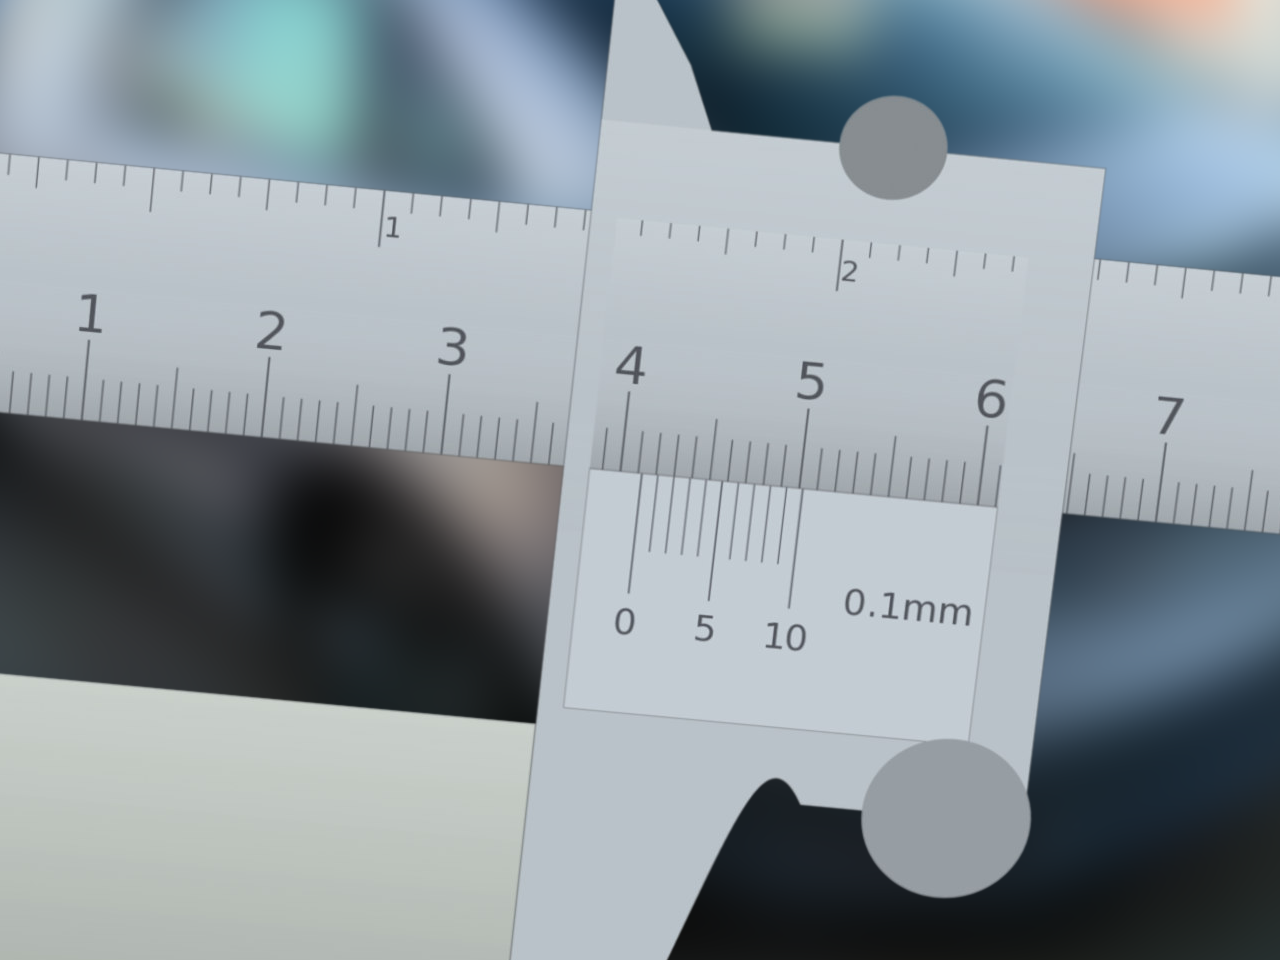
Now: 41.2
